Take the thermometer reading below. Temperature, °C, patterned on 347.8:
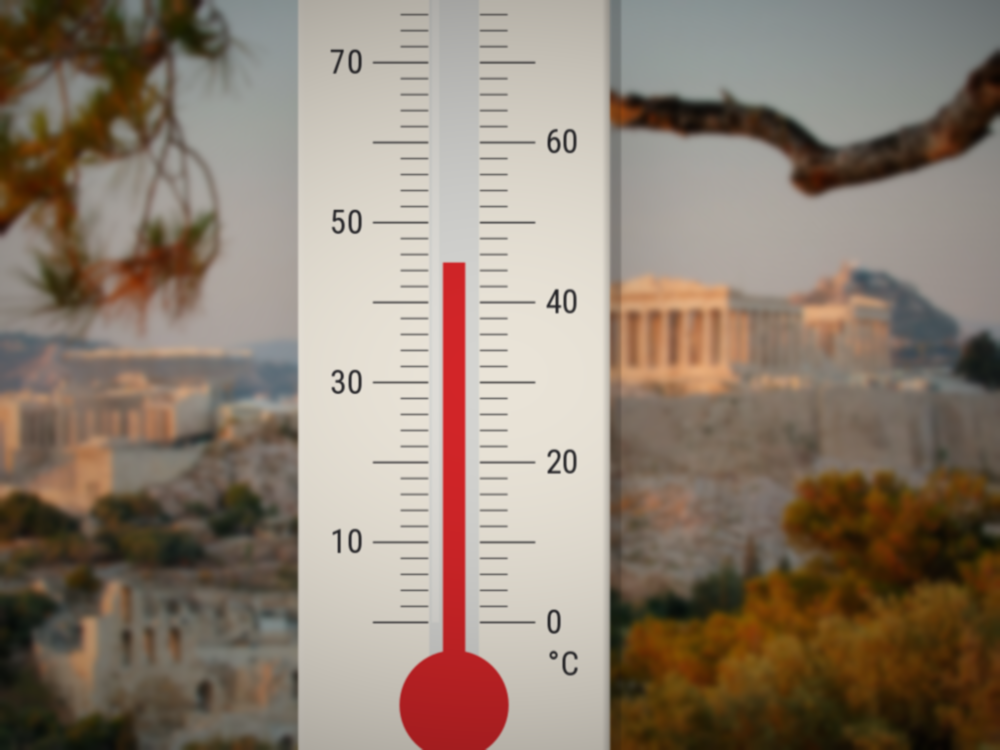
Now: 45
